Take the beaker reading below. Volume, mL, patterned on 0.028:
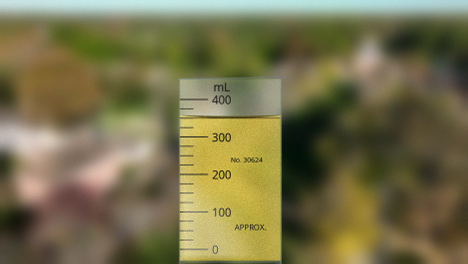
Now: 350
